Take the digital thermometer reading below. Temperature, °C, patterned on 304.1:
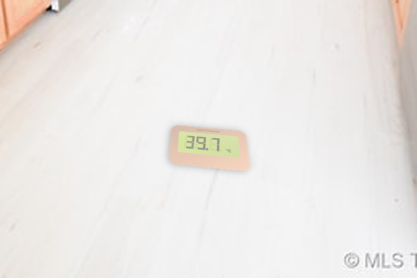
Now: 39.7
